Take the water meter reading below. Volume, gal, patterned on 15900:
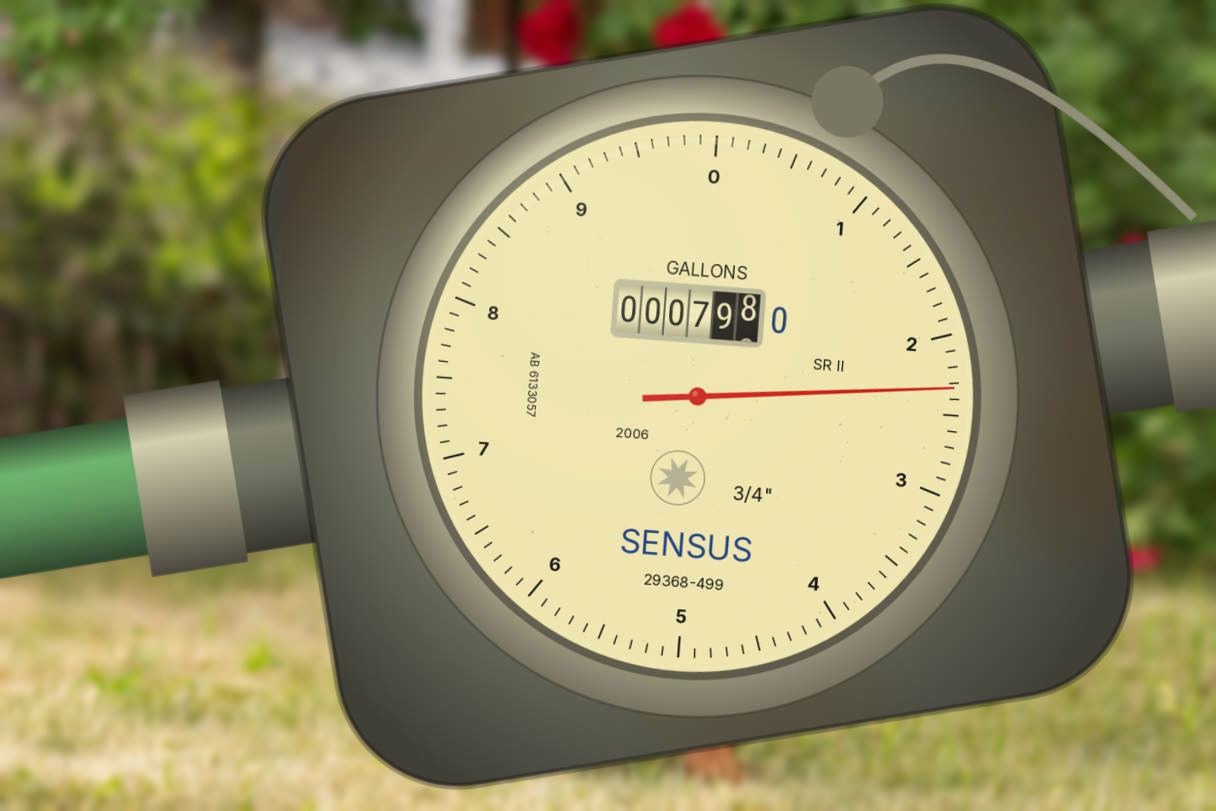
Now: 7982.3
